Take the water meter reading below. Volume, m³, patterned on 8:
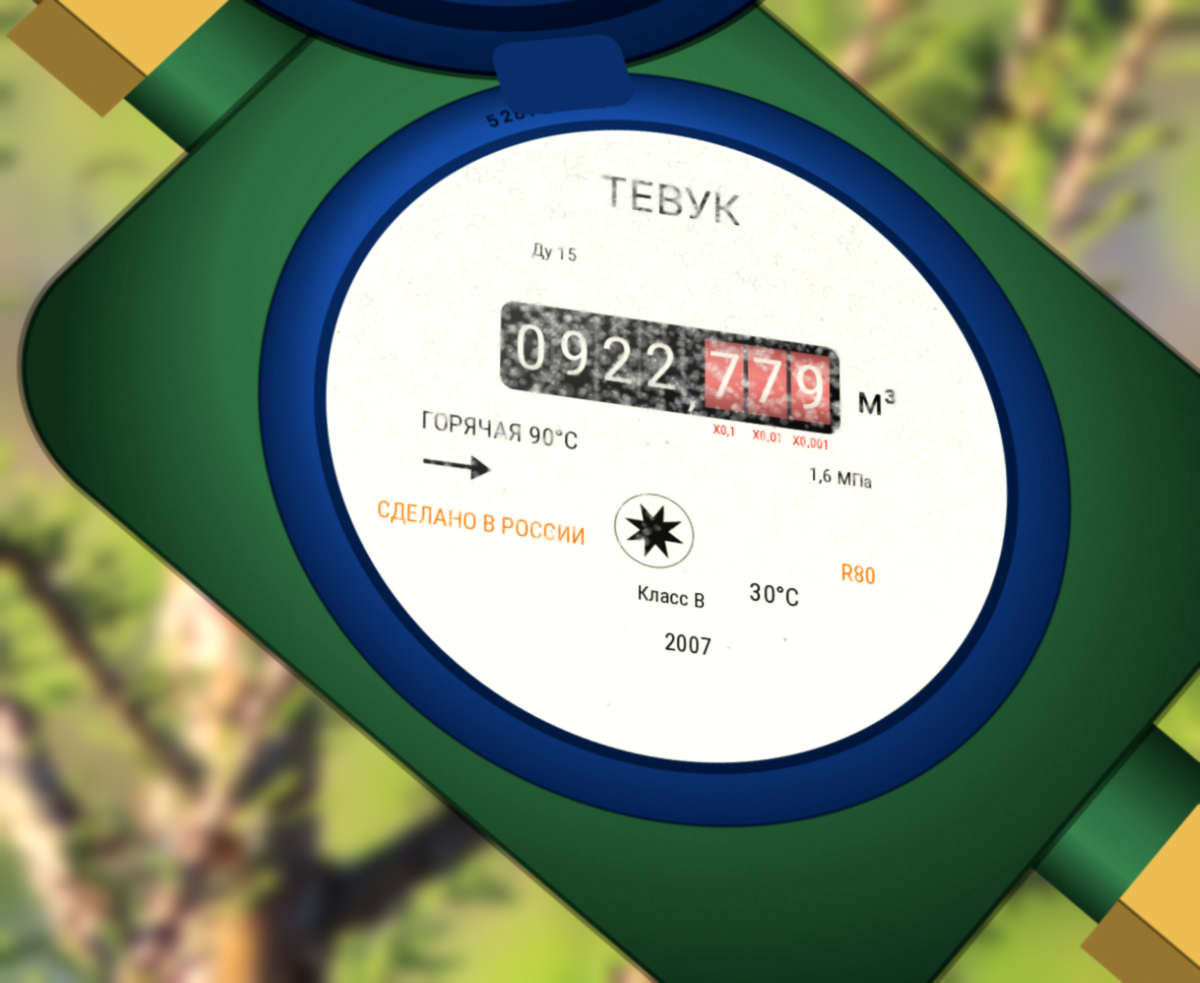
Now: 922.779
